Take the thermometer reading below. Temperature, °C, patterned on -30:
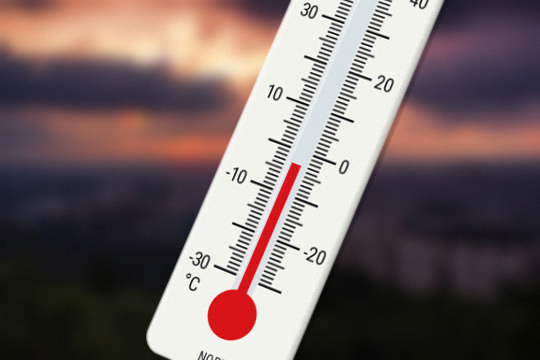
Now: -3
